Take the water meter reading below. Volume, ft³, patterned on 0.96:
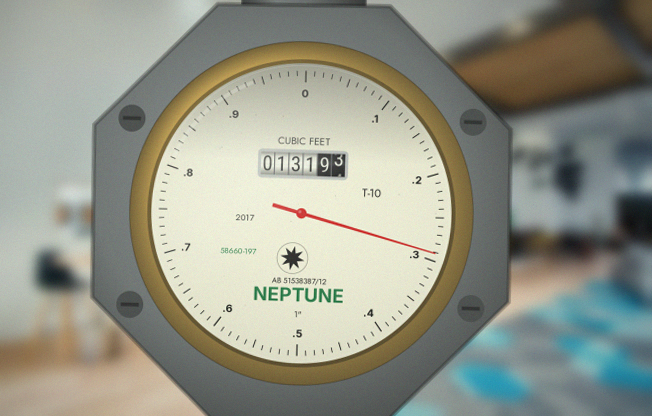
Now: 13193.29
